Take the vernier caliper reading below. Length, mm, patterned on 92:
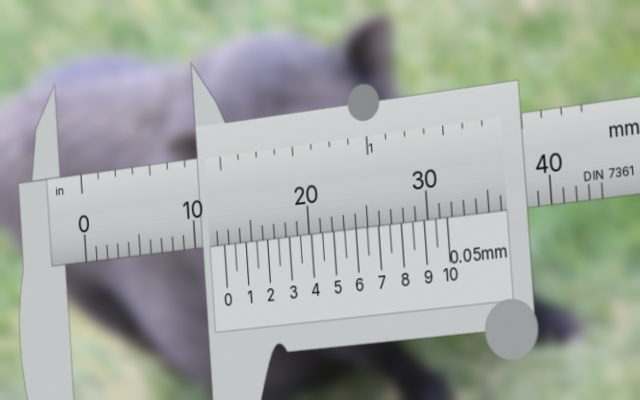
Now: 12.6
